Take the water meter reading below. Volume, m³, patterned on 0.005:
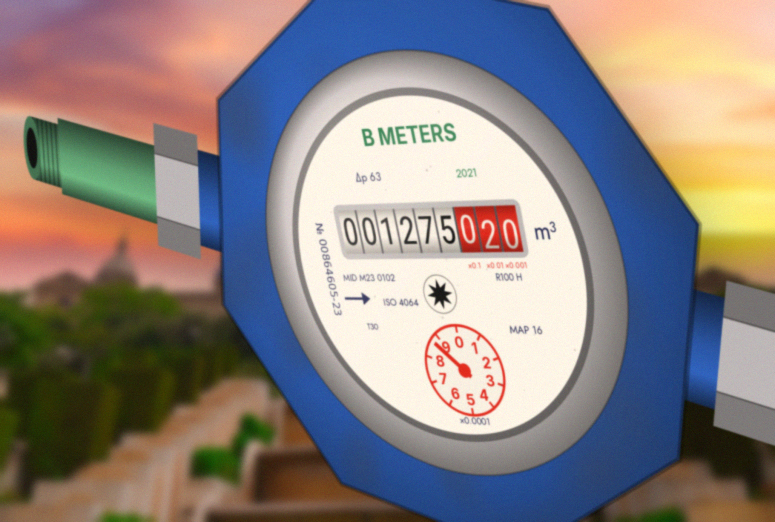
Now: 1275.0198
